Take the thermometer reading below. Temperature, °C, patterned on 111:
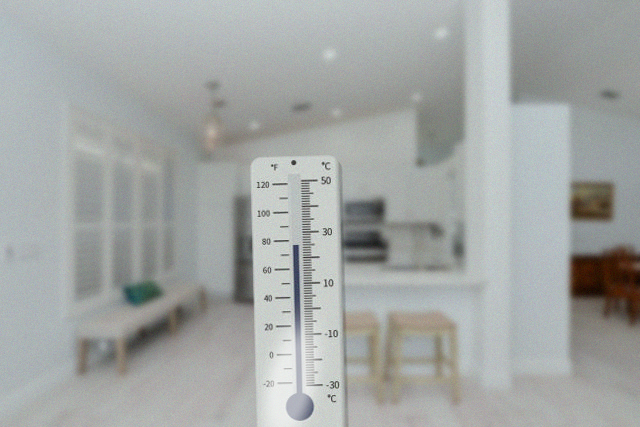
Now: 25
